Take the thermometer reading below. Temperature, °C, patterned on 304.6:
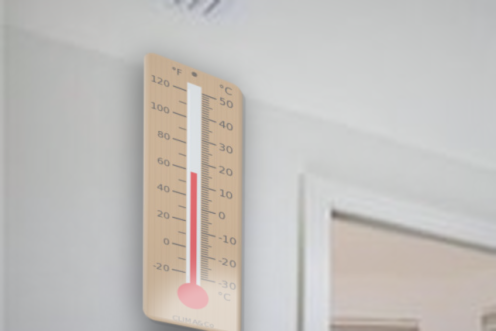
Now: 15
